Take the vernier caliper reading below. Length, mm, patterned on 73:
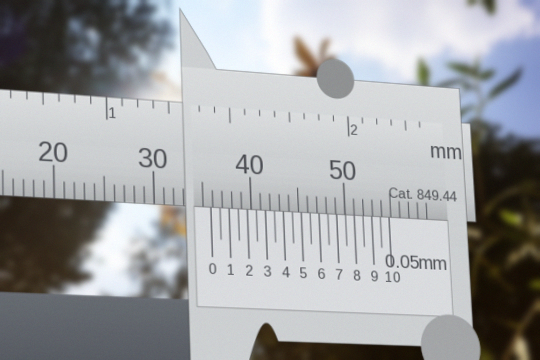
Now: 35.8
